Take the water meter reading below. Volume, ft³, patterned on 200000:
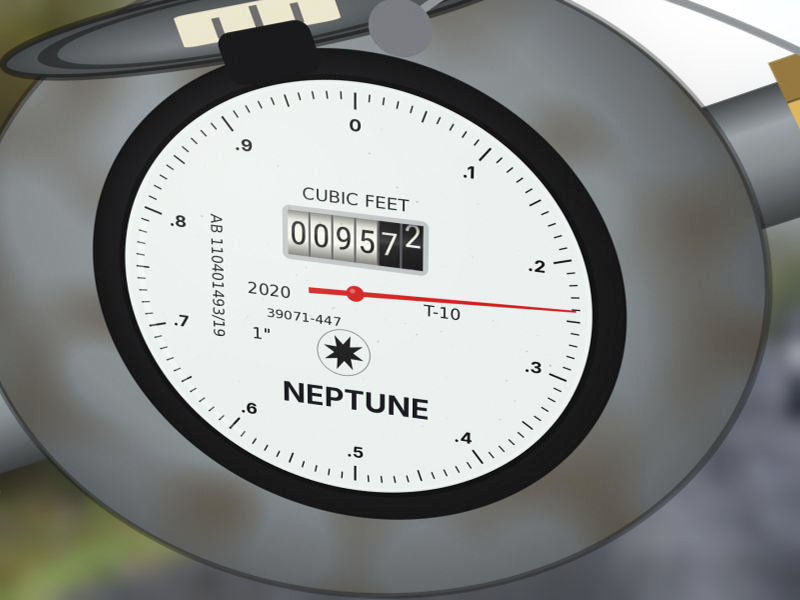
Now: 9572.24
